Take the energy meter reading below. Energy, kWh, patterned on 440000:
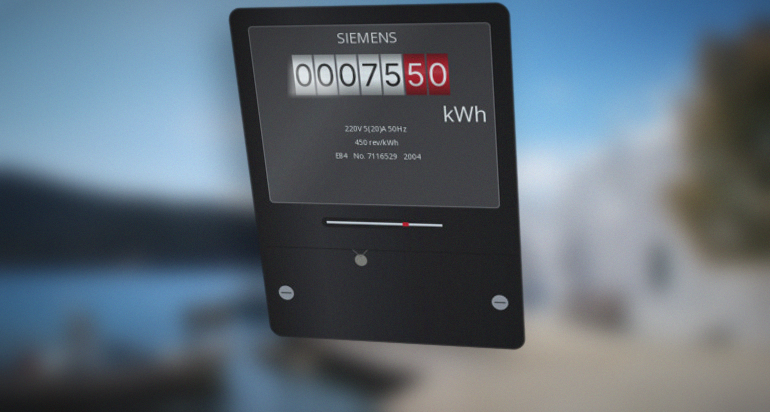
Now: 75.50
